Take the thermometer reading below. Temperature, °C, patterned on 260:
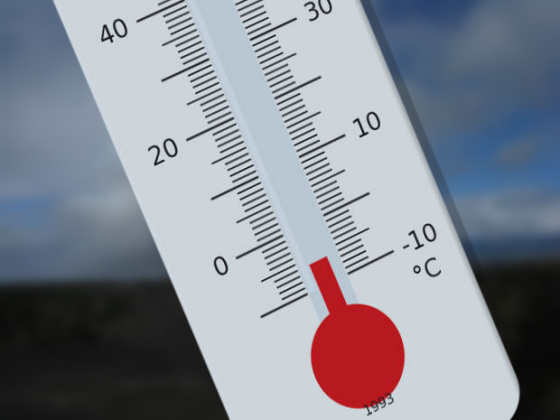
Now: -6
